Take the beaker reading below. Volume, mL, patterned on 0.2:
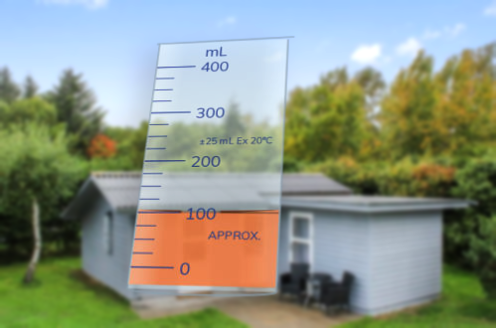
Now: 100
